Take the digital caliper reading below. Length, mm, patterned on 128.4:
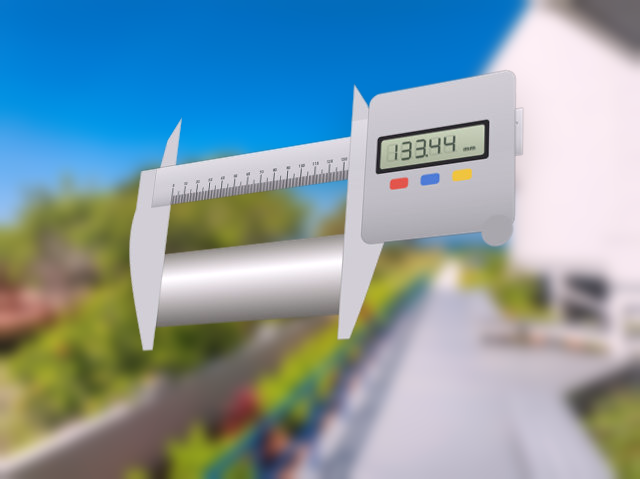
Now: 133.44
